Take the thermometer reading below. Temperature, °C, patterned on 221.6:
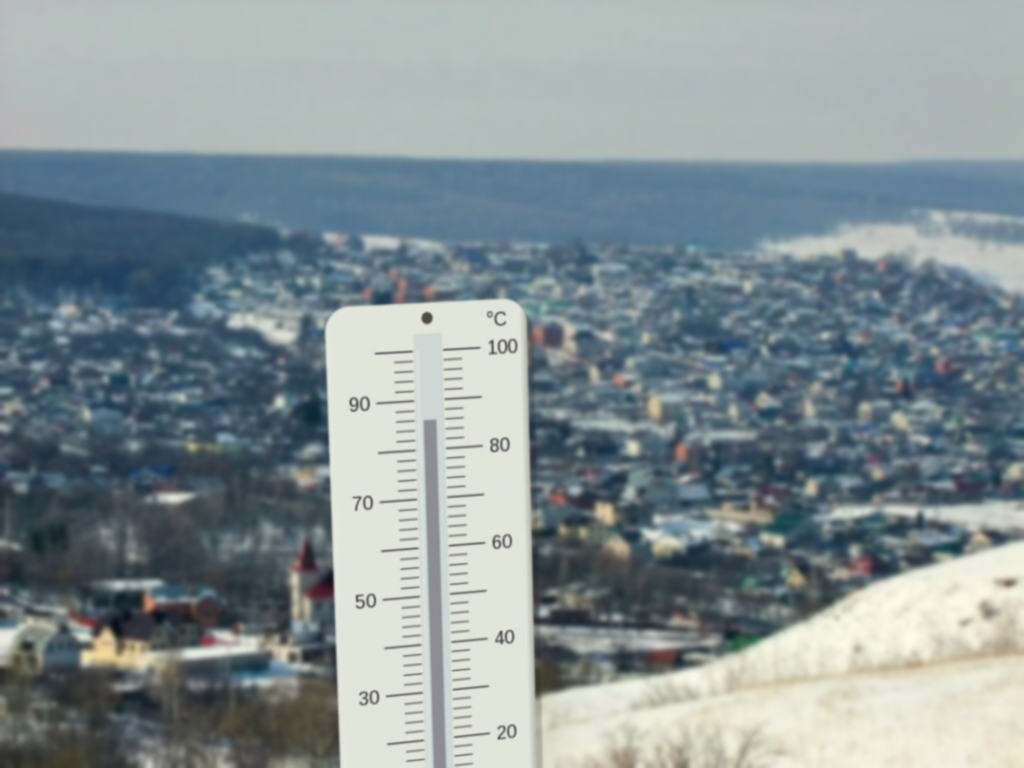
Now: 86
